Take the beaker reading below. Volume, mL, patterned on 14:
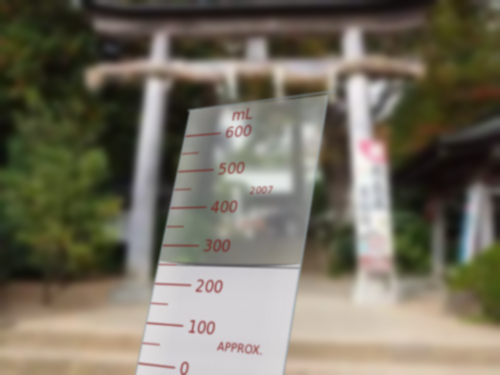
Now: 250
